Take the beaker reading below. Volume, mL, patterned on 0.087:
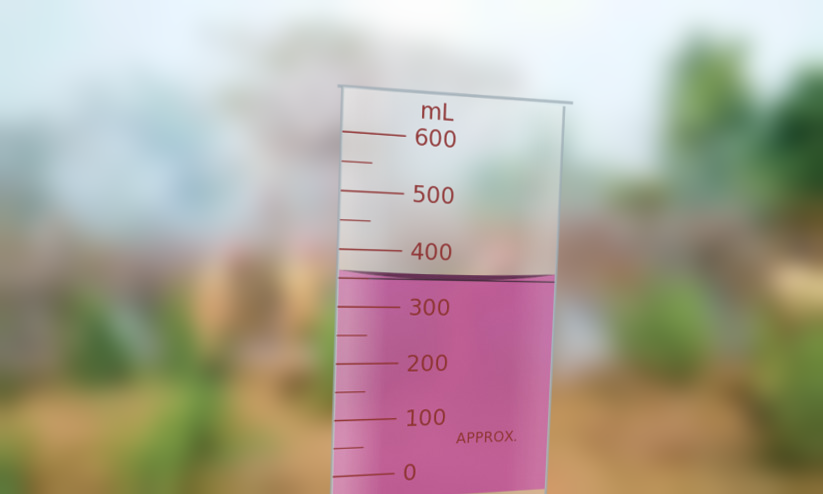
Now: 350
